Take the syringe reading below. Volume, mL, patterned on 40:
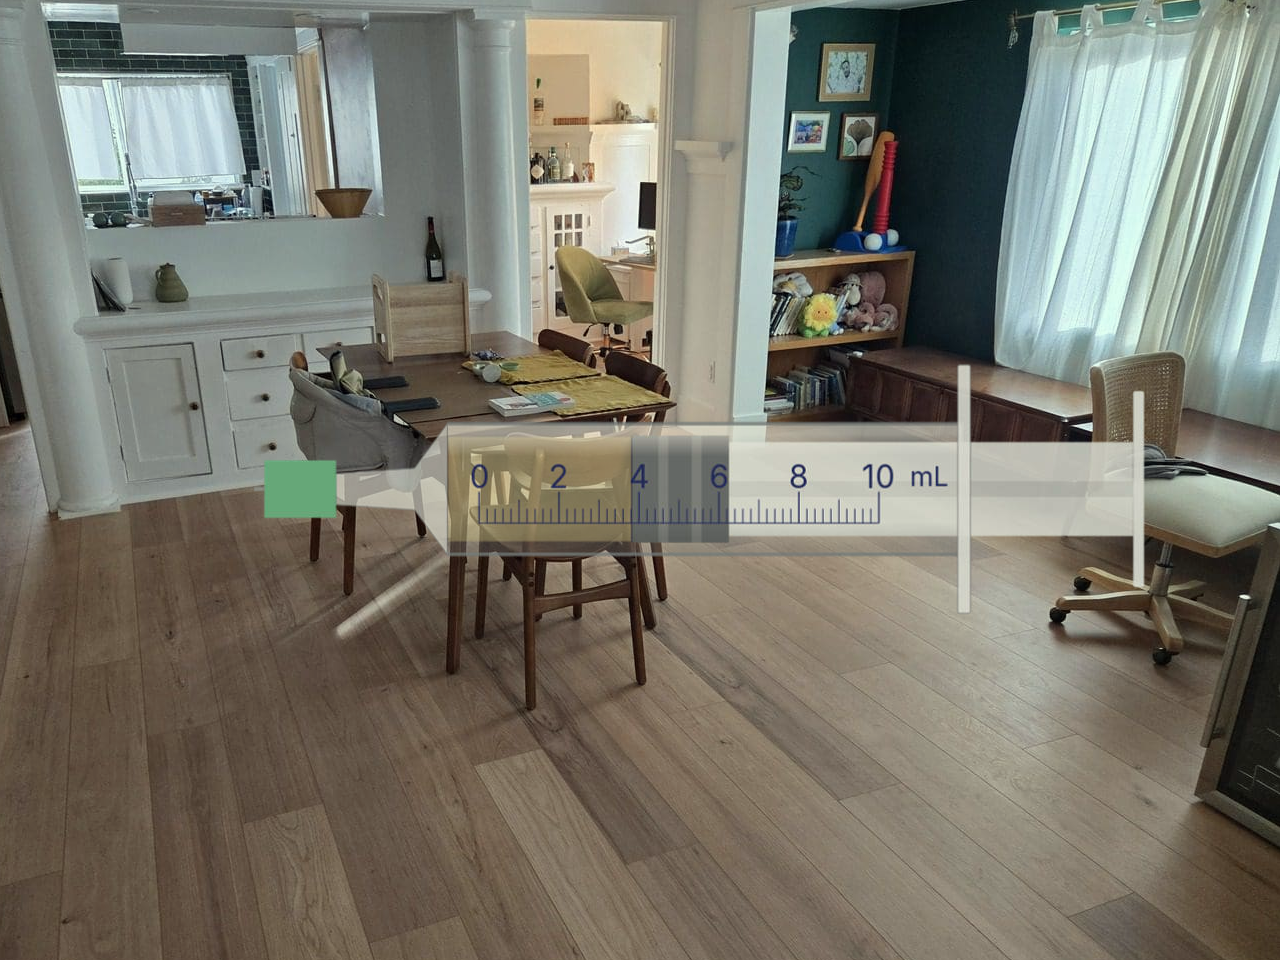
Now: 3.8
